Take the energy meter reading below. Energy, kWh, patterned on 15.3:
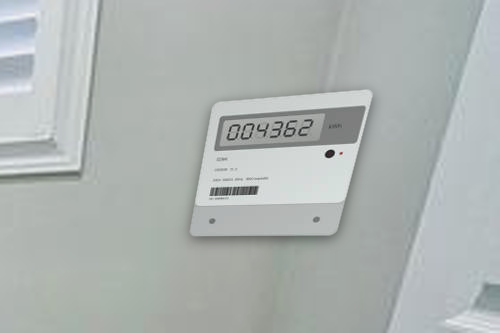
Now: 4362
